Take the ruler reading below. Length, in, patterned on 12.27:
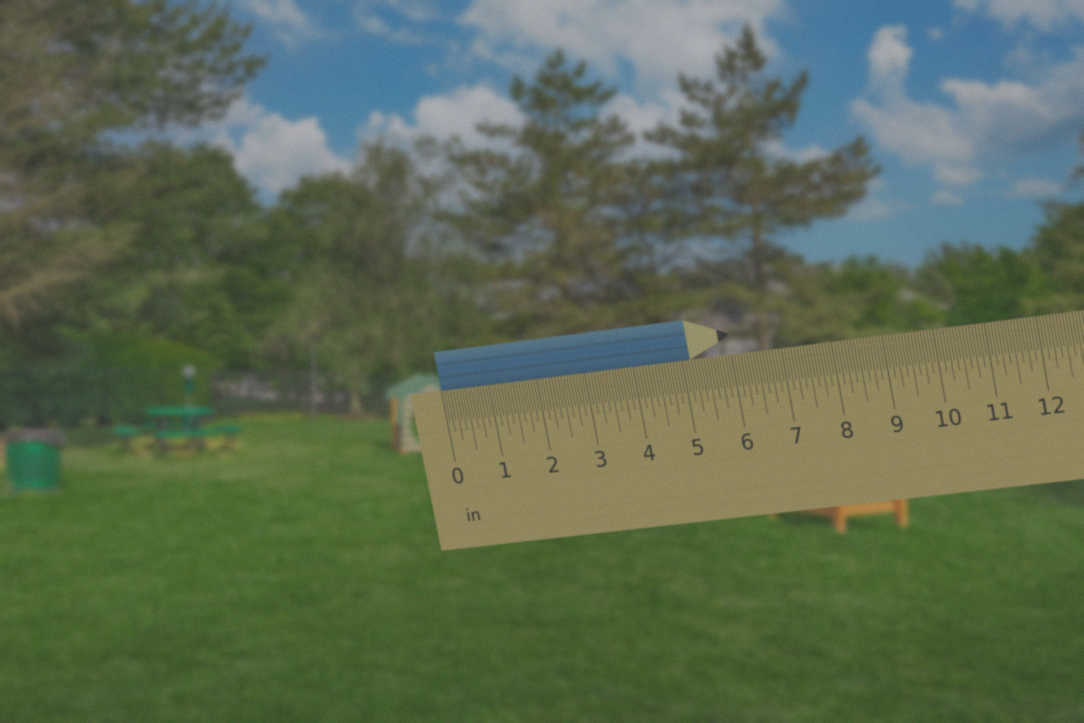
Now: 6
